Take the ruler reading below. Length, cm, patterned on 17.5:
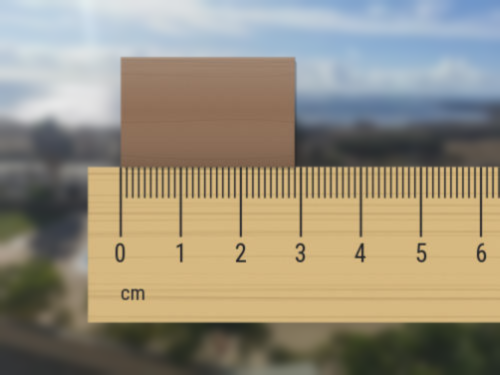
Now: 2.9
